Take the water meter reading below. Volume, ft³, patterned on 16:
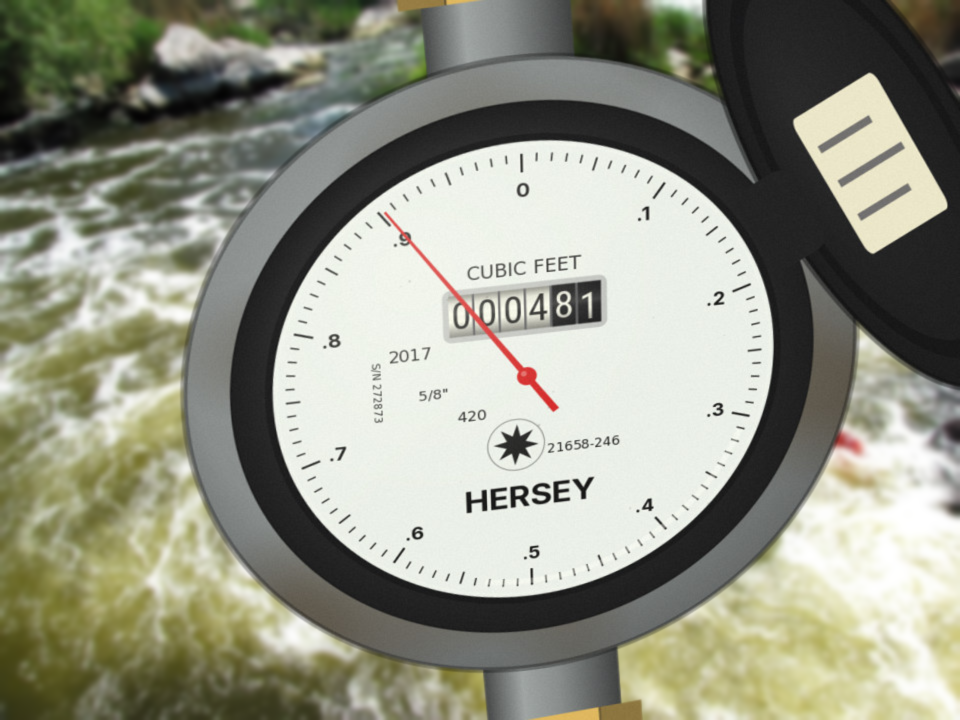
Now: 480.90
